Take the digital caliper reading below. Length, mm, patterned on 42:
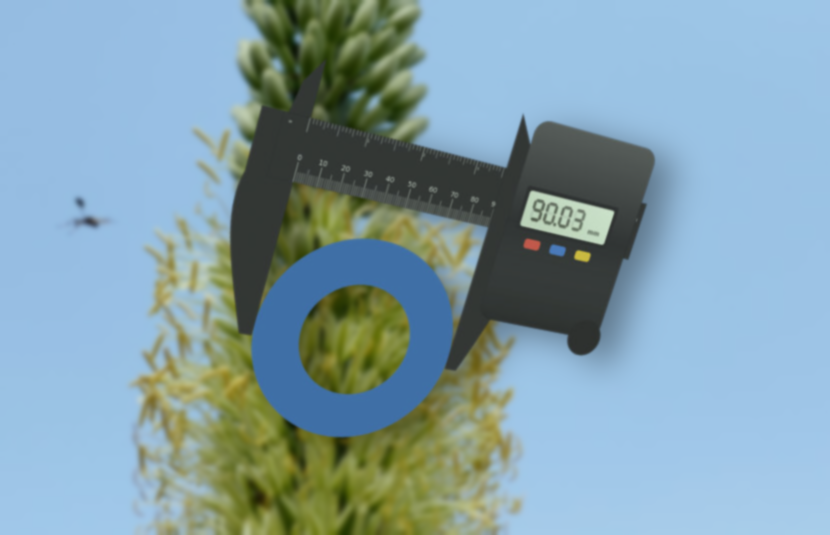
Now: 90.03
